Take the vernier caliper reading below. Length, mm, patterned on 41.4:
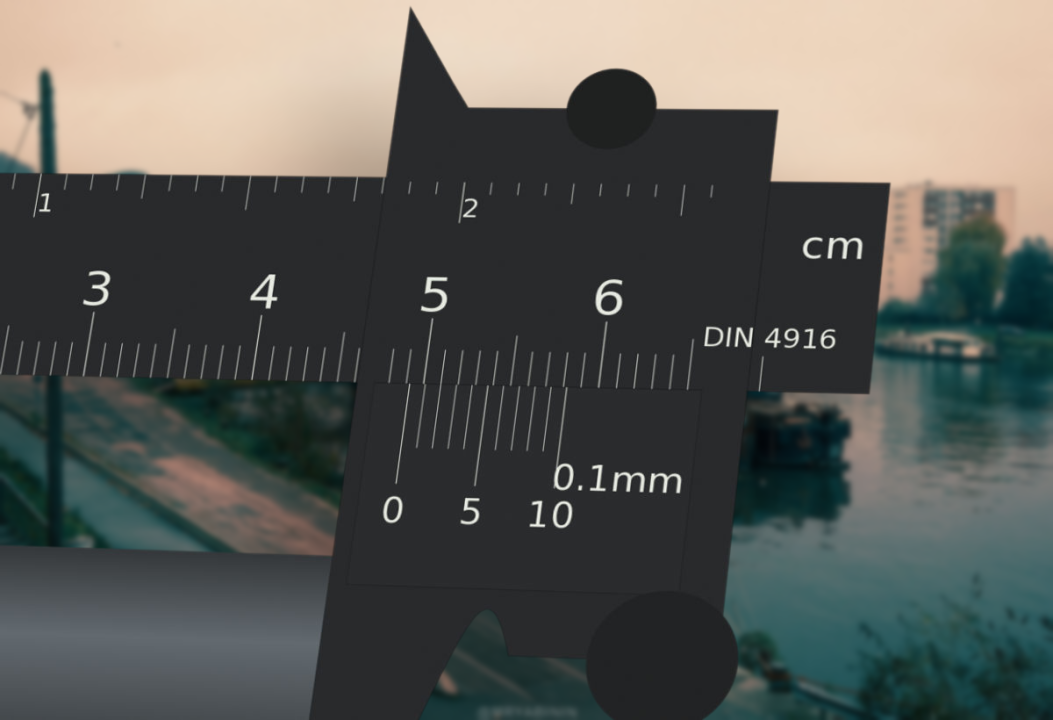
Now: 49.2
